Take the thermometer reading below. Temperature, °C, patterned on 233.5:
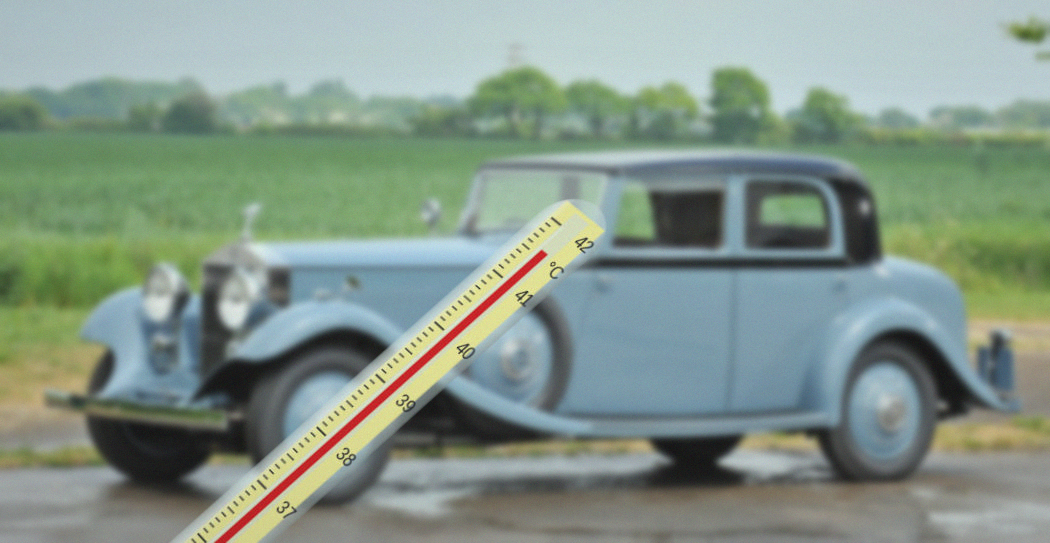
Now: 41.6
